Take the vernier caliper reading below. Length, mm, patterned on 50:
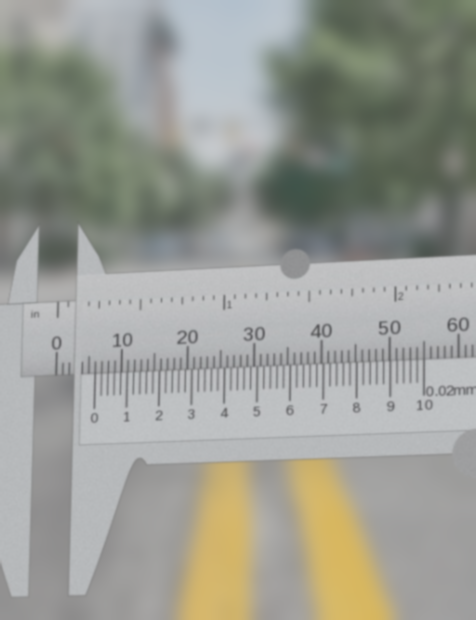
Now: 6.0
